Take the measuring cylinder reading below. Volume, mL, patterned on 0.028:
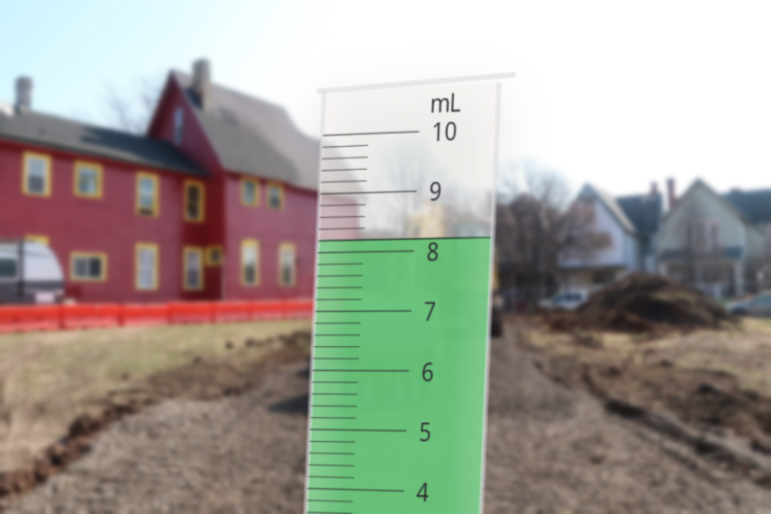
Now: 8.2
